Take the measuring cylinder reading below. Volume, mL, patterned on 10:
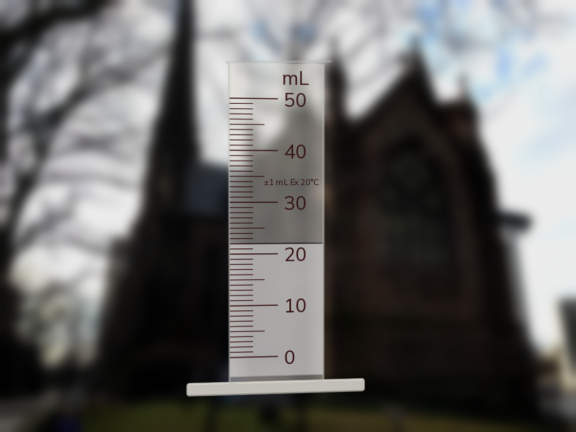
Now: 22
